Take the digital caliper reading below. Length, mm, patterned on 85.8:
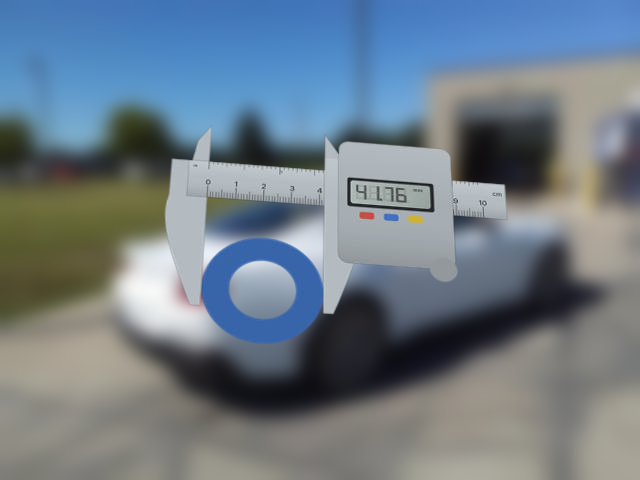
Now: 41.76
